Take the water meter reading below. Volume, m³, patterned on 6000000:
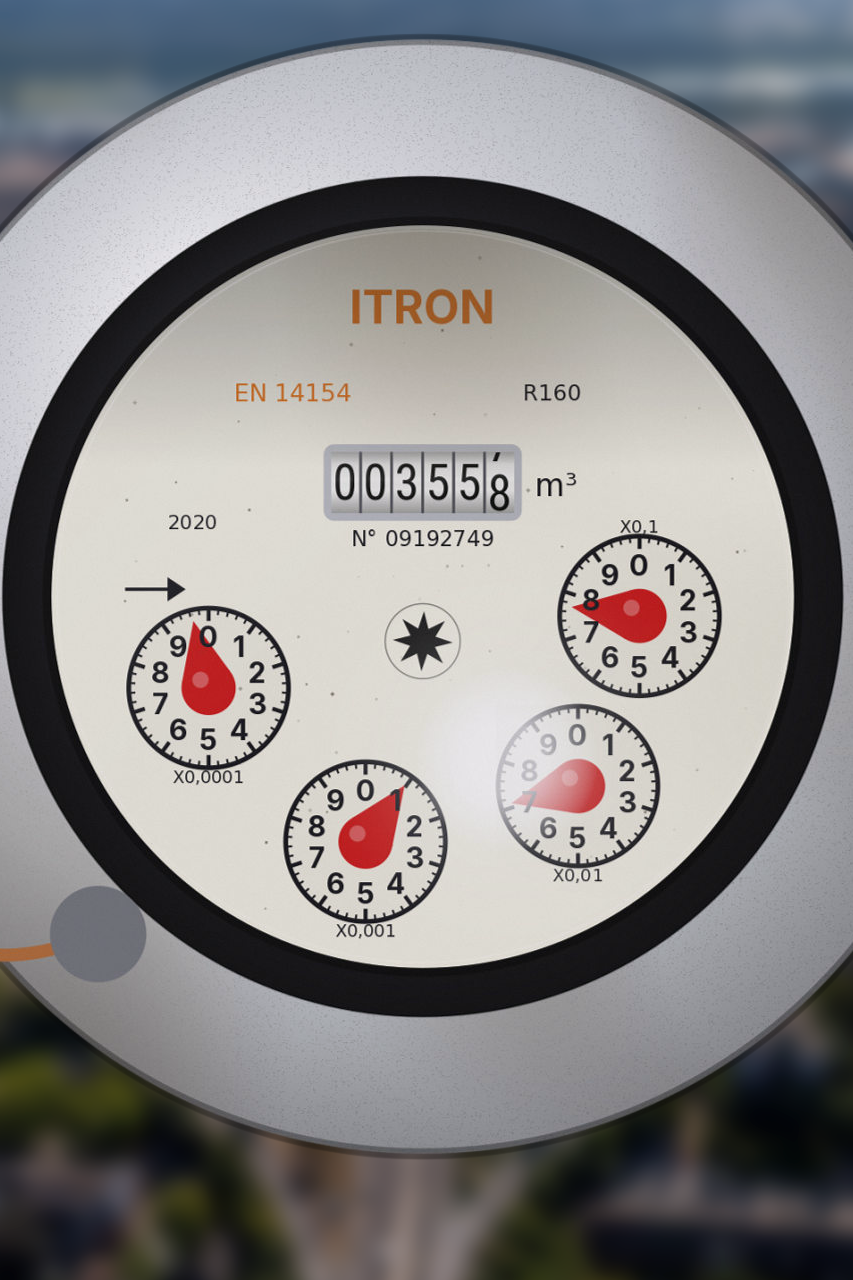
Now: 3557.7709
